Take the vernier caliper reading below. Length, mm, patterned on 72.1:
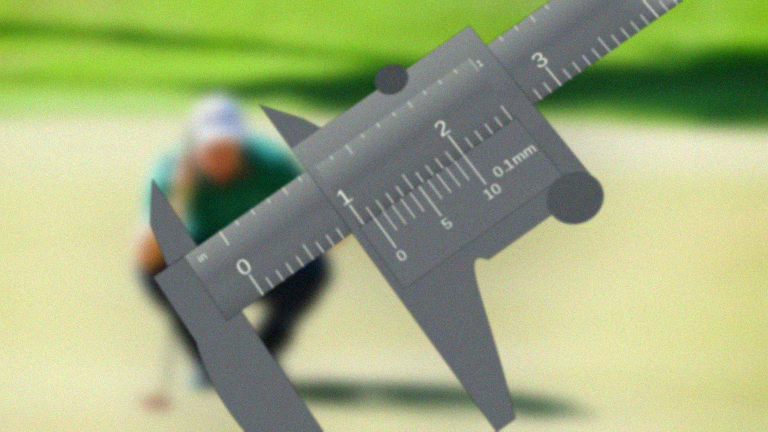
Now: 11.0
